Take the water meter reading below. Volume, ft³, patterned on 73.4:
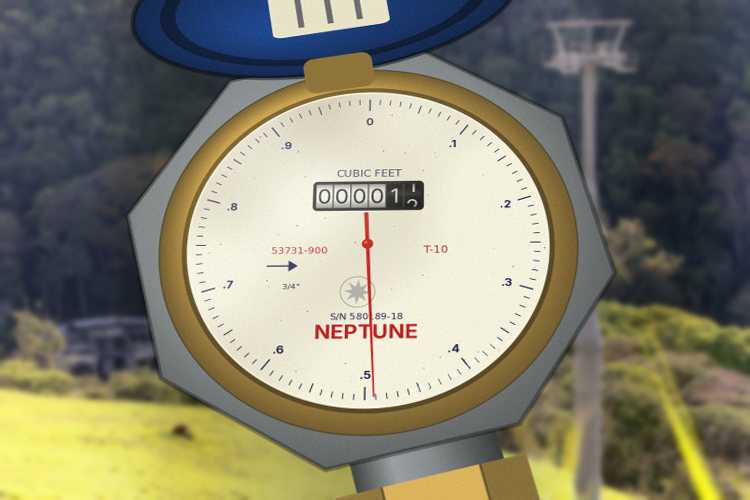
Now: 11.49
